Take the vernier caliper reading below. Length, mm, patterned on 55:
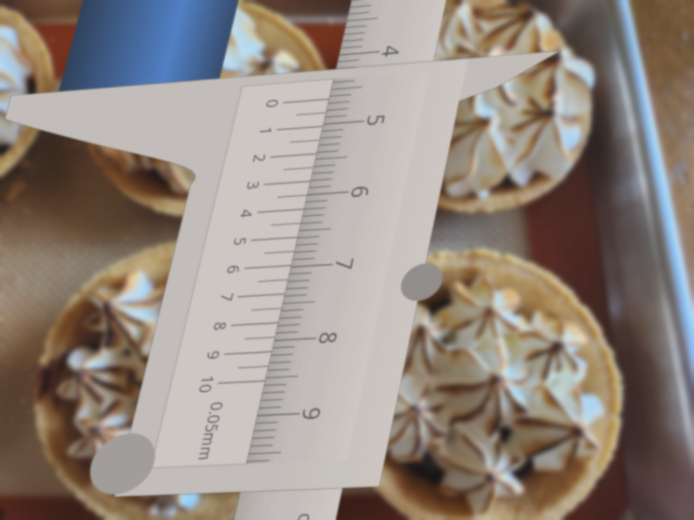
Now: 46.4
